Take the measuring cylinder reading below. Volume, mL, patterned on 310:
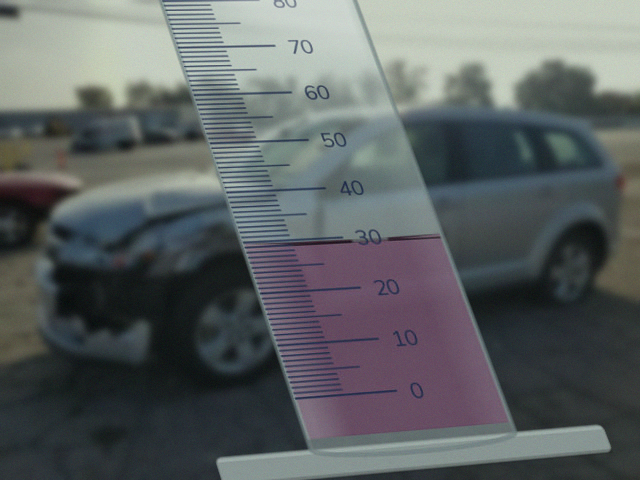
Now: 29
